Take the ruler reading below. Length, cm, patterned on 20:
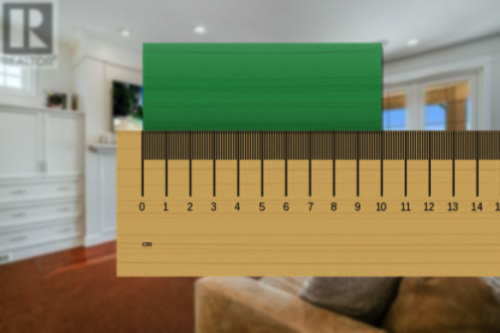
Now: 10
